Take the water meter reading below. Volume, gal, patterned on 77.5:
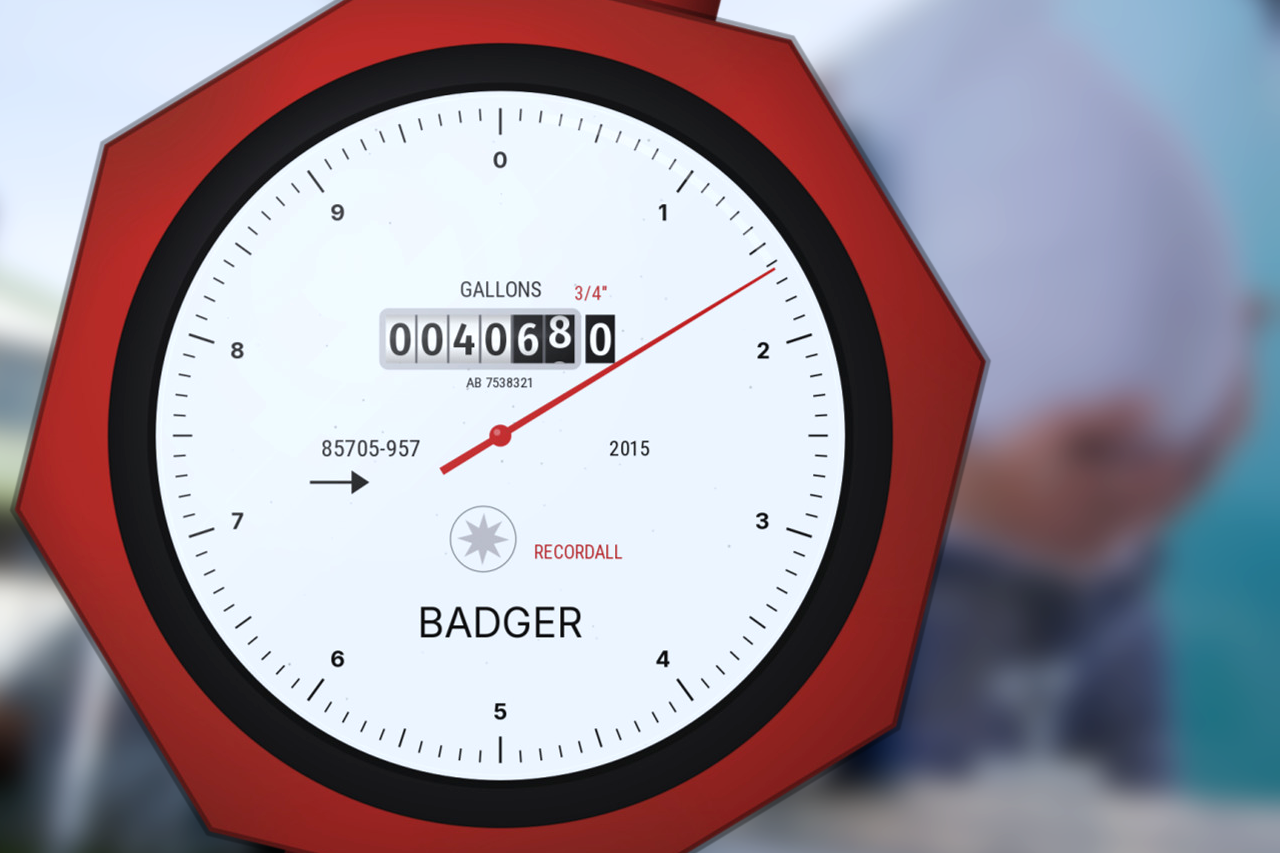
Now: 40681.6
